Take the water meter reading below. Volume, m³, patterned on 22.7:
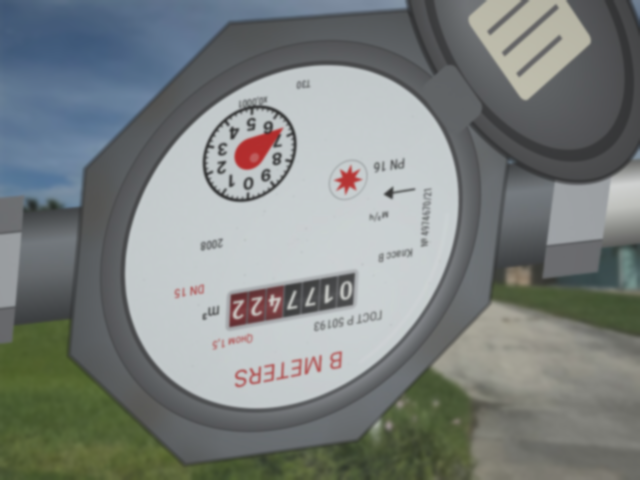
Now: 177.4226
